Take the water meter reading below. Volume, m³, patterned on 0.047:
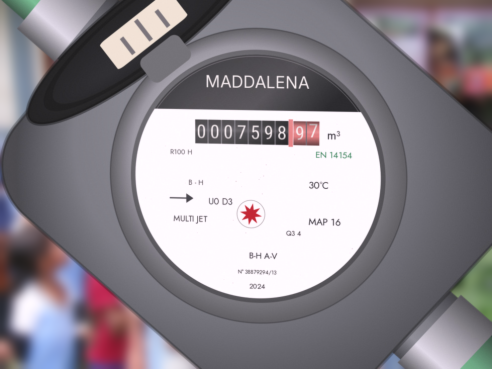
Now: 7598.97
